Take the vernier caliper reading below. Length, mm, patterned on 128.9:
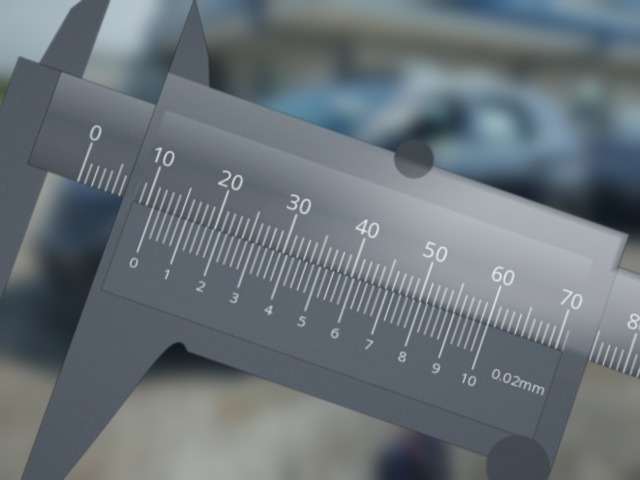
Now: 11.0
